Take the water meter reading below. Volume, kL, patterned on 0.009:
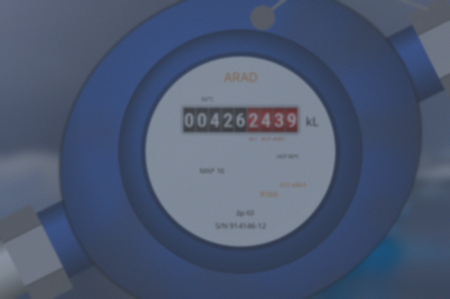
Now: 426.2439
